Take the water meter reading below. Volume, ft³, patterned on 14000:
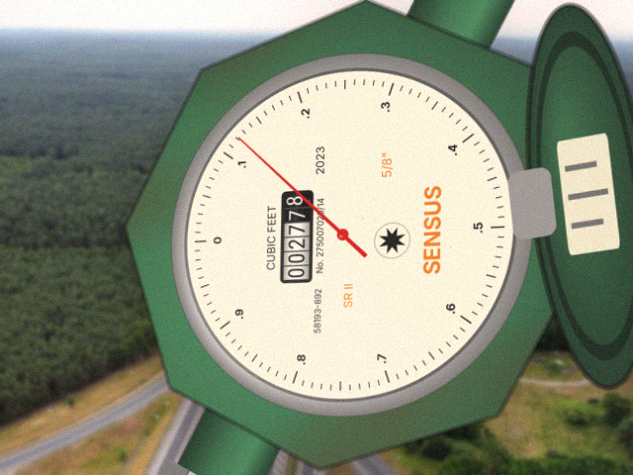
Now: 2778.12
